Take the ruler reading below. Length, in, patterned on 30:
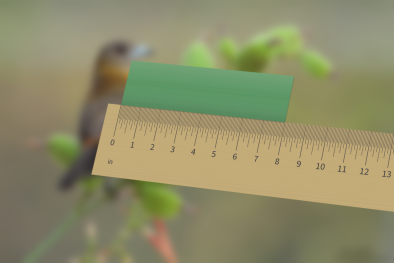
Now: 8
